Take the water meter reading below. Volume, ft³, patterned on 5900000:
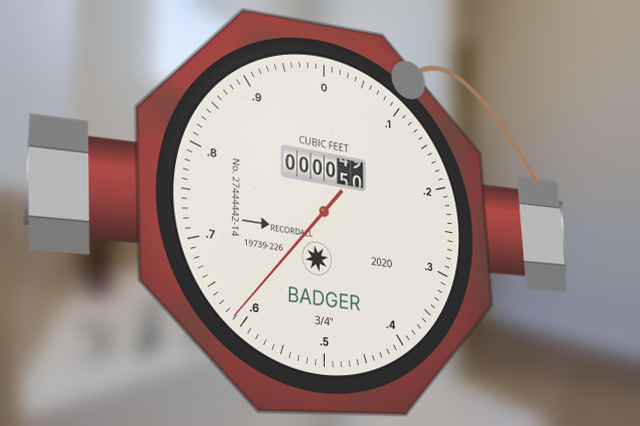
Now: 49.61
